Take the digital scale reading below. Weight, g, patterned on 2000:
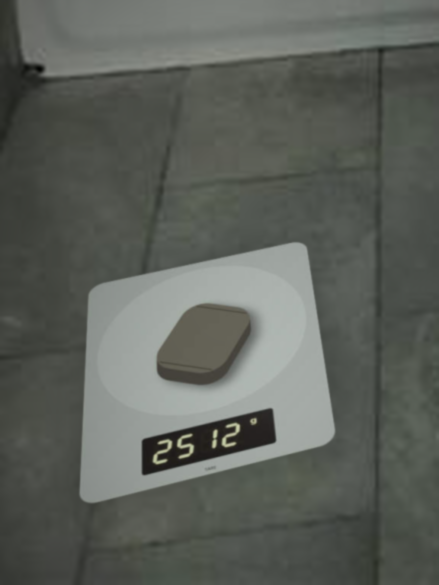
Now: 2512
